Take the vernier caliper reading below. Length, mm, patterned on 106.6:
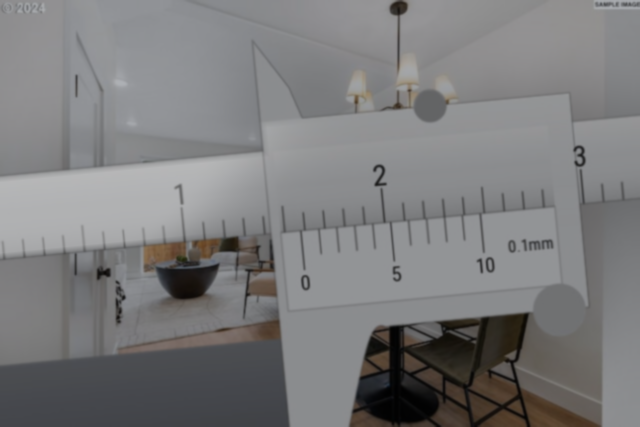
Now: 15.8
